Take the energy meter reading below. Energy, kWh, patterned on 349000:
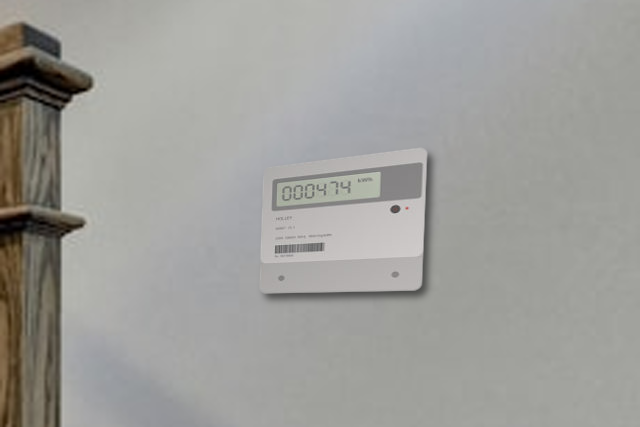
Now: 474
